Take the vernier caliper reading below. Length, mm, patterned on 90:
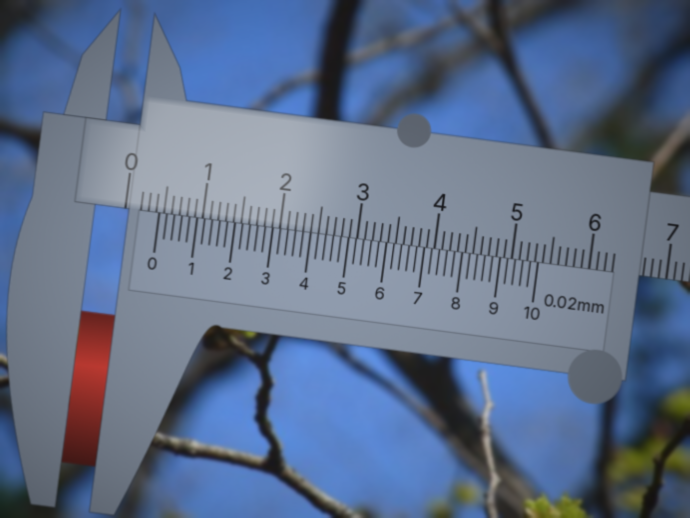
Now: 4.4
